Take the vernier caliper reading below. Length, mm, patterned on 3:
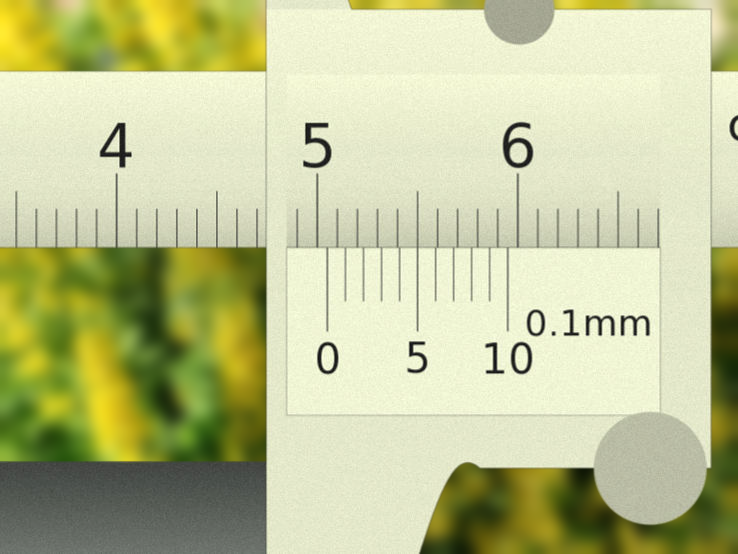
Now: 50.5
